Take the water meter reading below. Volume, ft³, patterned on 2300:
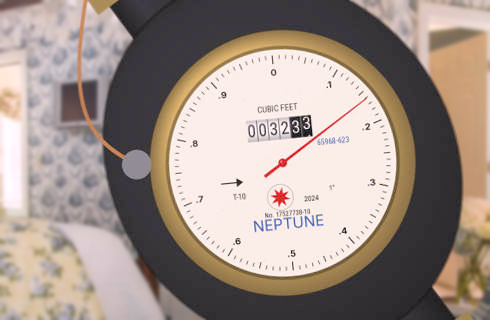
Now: 3233.16
